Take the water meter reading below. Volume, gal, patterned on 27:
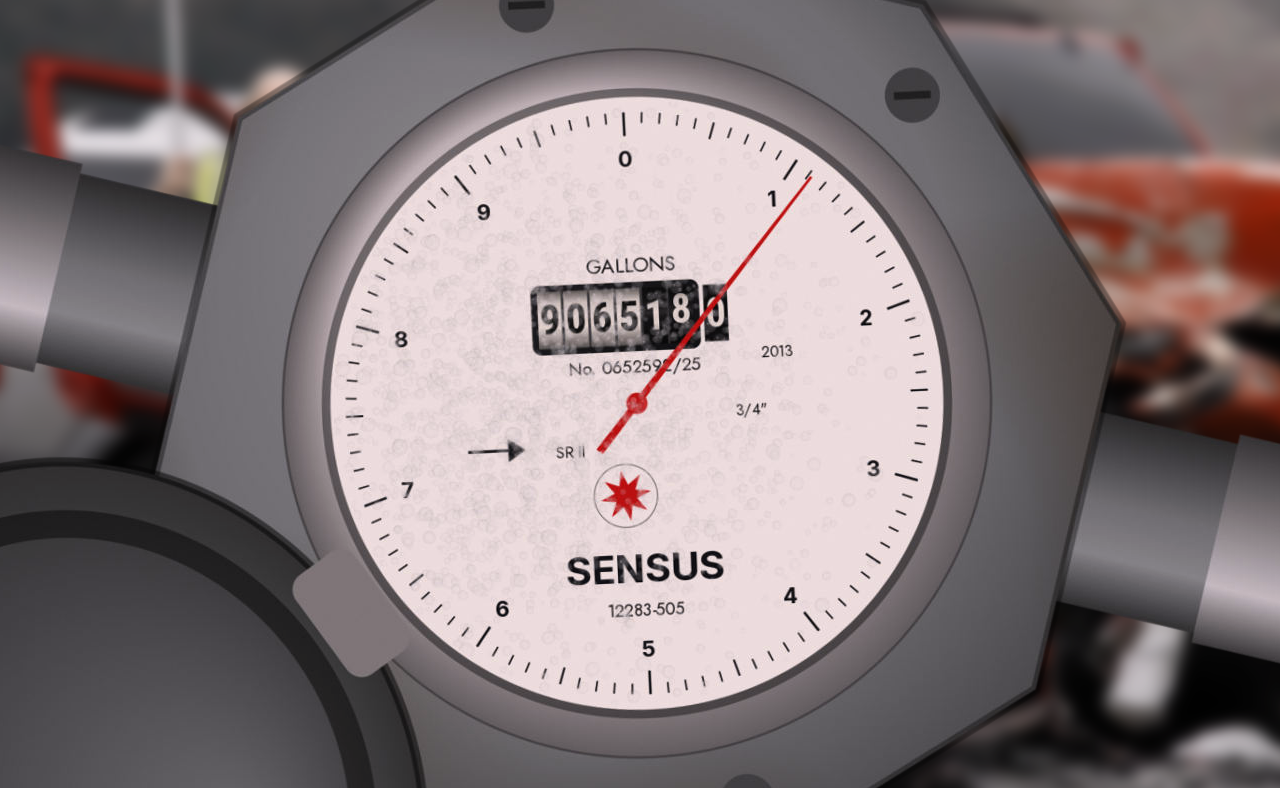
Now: 9065181.1
